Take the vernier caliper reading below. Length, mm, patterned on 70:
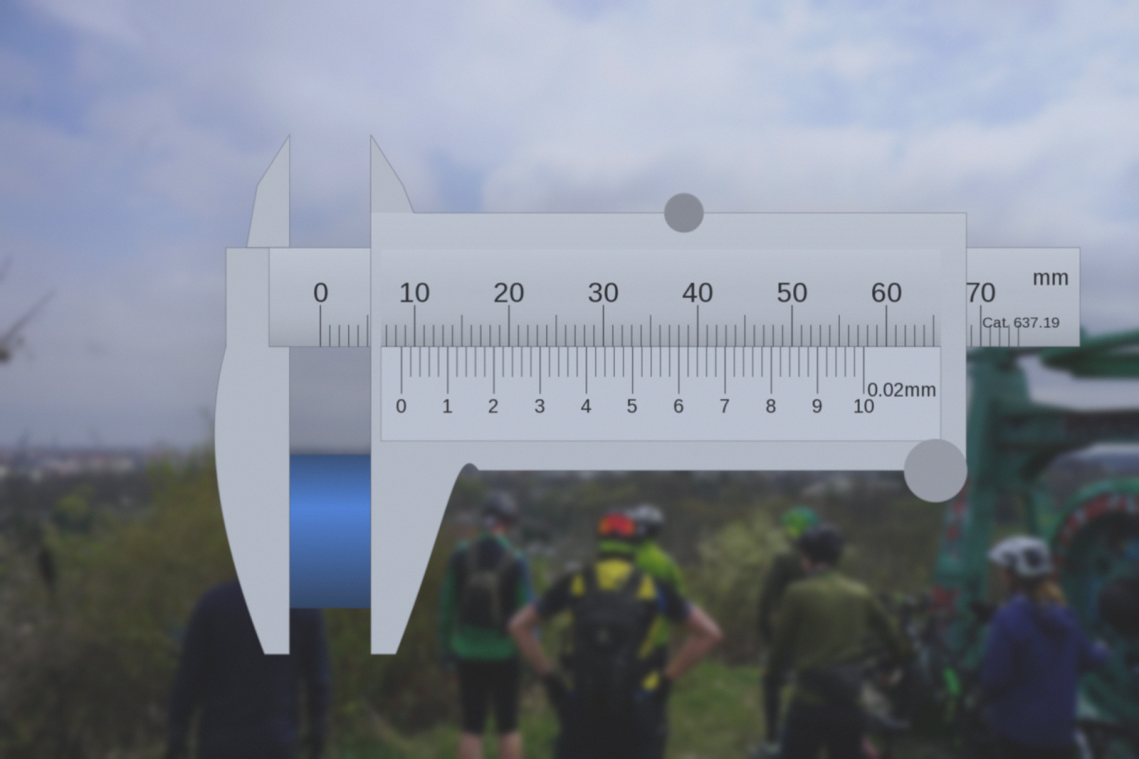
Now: 8.6
